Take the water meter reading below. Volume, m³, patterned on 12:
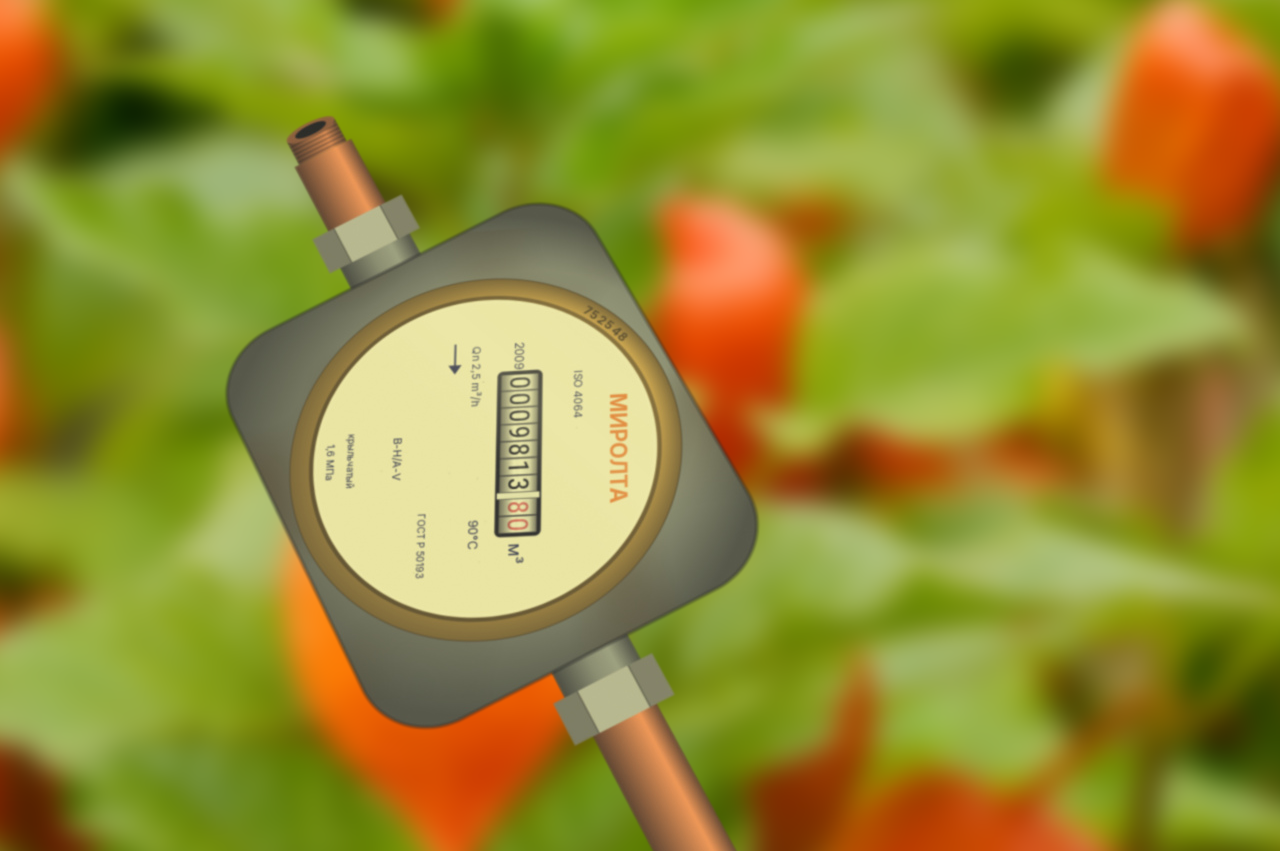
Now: 9813.80
